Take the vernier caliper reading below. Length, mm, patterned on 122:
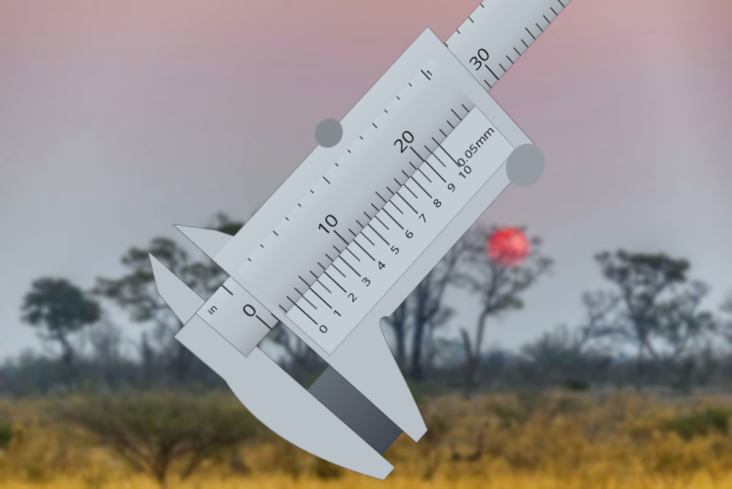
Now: 3.0
